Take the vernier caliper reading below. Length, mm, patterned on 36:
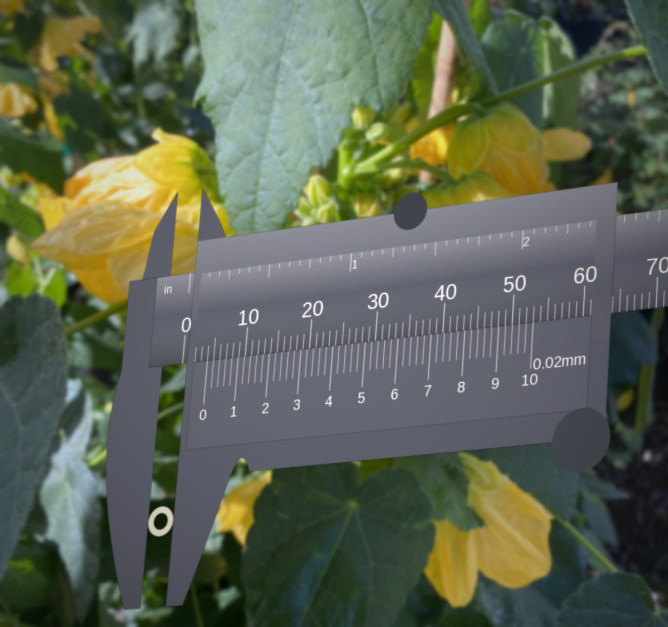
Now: 4.0
